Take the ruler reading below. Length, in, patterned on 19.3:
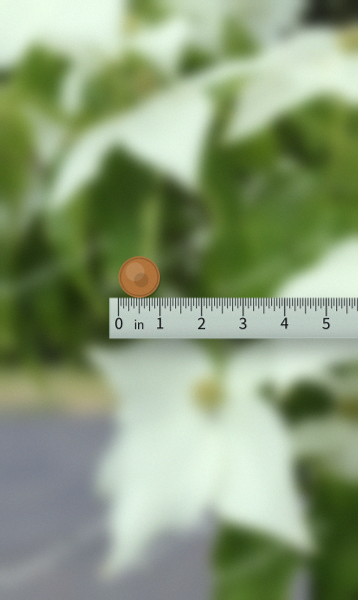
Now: 1
